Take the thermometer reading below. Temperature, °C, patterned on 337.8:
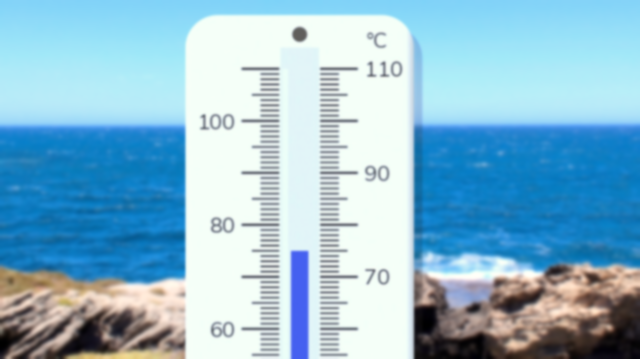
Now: 75
